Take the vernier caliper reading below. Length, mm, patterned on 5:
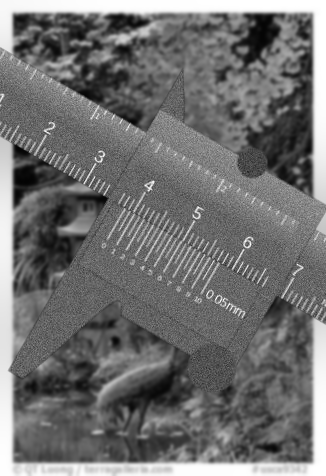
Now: 38.4
